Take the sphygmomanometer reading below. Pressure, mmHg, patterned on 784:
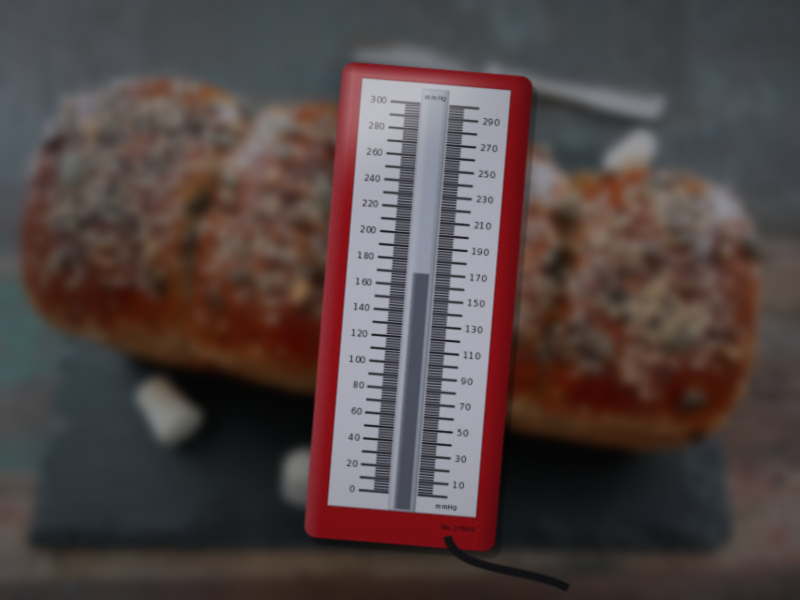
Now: 170
